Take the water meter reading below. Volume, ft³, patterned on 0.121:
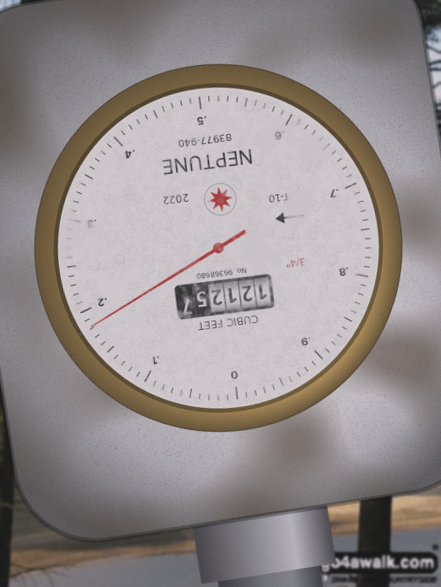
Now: 121257.18
